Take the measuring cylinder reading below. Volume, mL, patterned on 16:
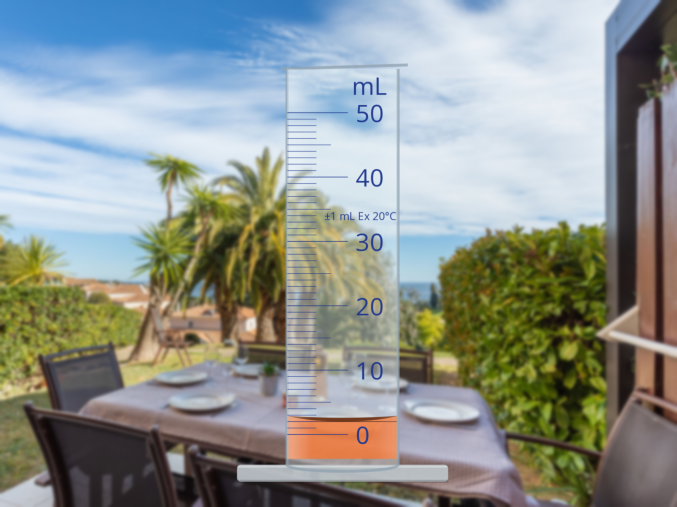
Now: 2
